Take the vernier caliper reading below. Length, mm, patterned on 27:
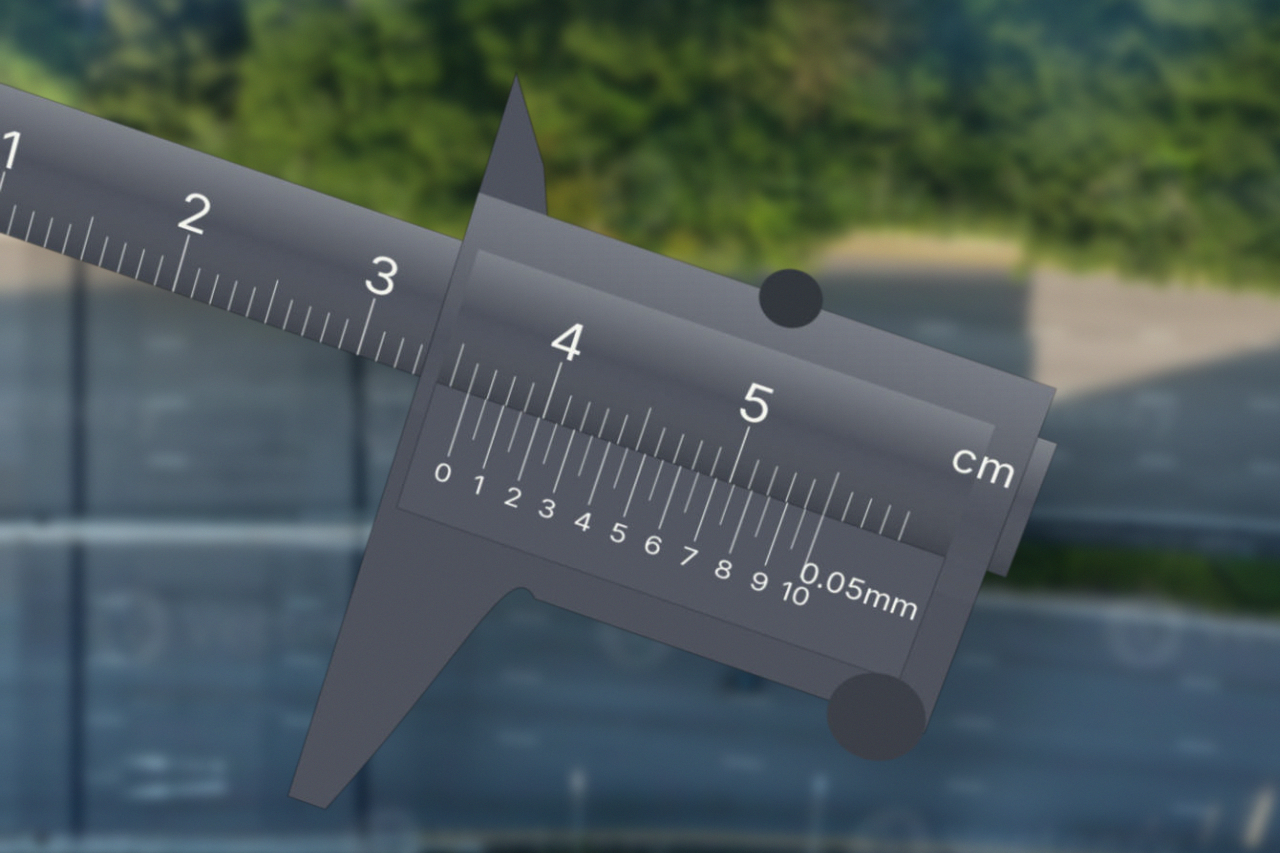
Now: 36.0
